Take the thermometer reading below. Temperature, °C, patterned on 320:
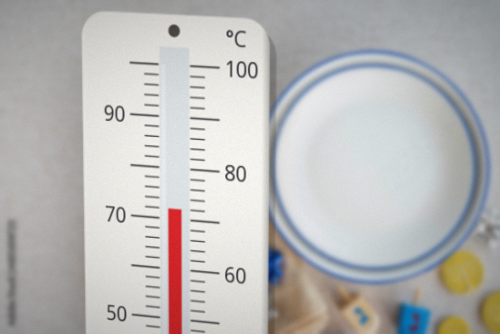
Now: 72
